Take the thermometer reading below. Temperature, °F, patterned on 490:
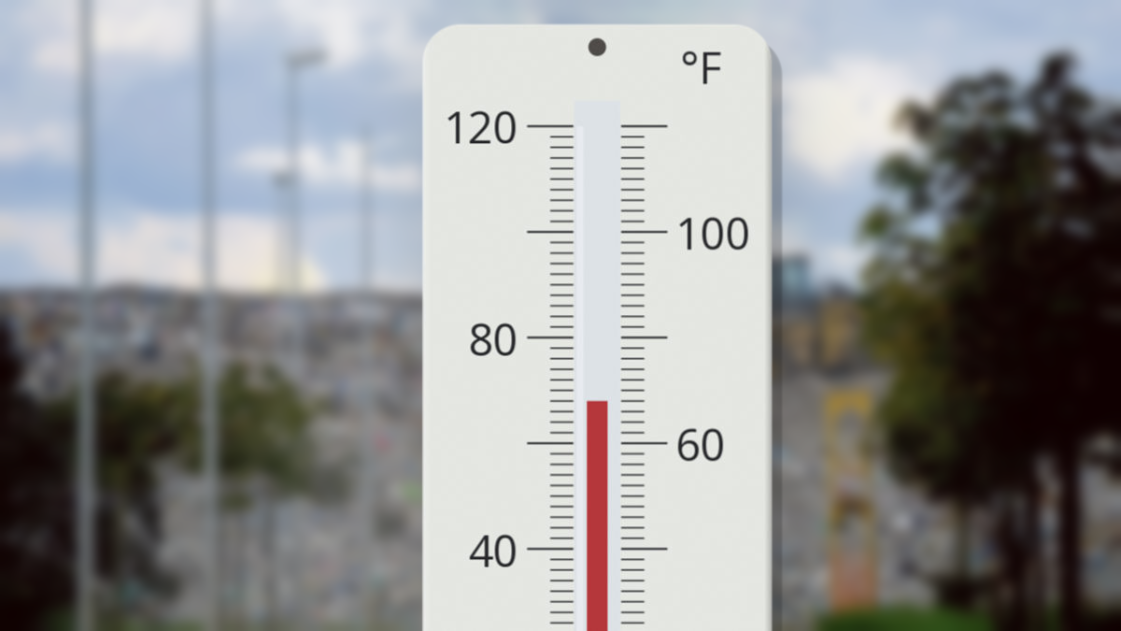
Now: 68
